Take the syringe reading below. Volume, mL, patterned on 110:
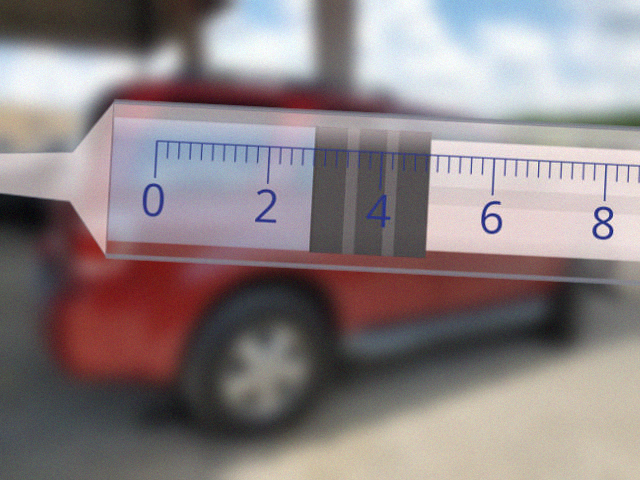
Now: 2.8
